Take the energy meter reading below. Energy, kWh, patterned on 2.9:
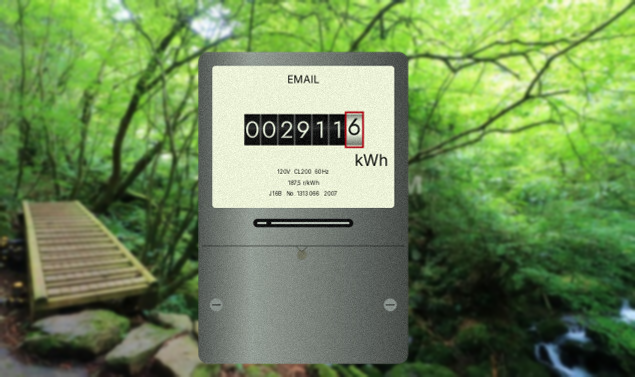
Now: 2911.6
